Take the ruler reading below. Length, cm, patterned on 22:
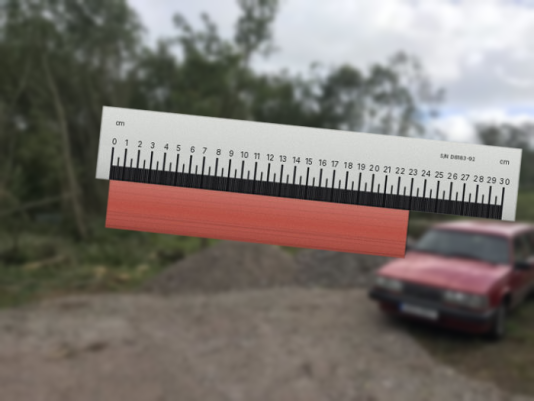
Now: 23
